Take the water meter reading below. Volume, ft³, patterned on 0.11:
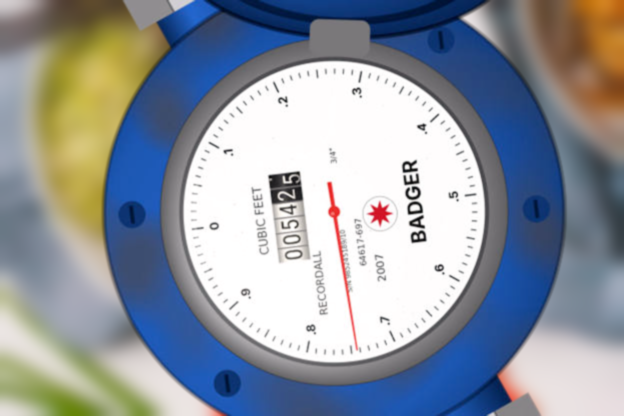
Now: 5424.74
